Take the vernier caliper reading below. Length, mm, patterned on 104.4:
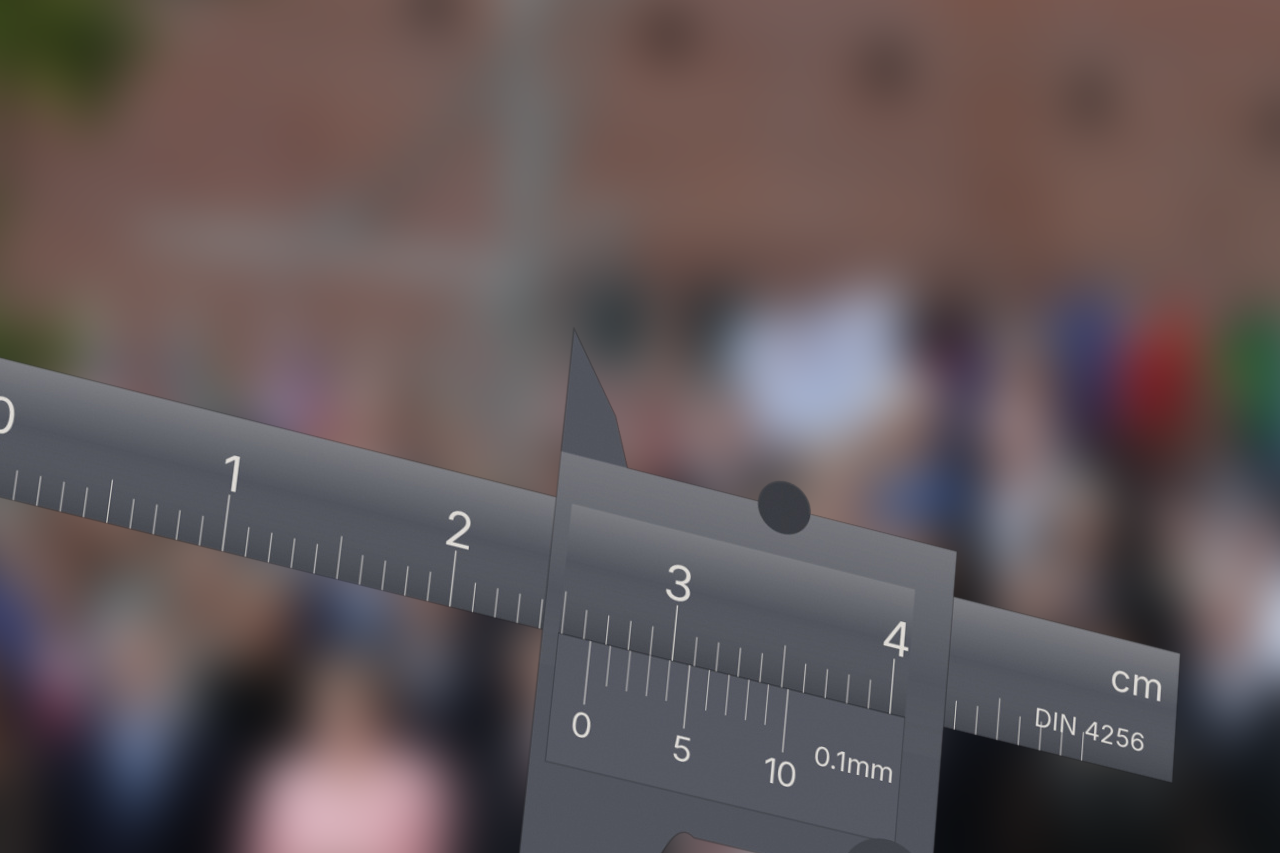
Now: 26.3
